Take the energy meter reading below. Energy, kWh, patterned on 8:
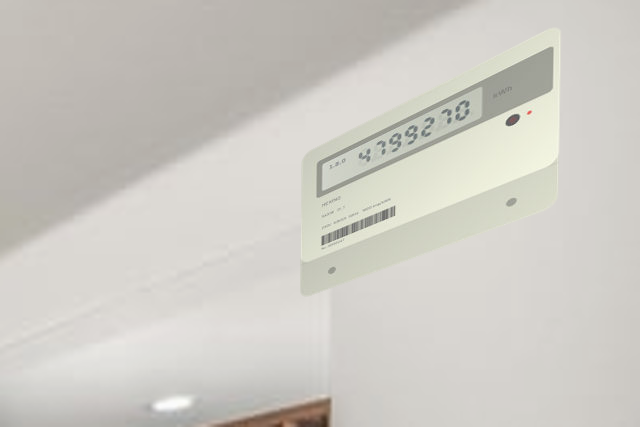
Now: 4799270
